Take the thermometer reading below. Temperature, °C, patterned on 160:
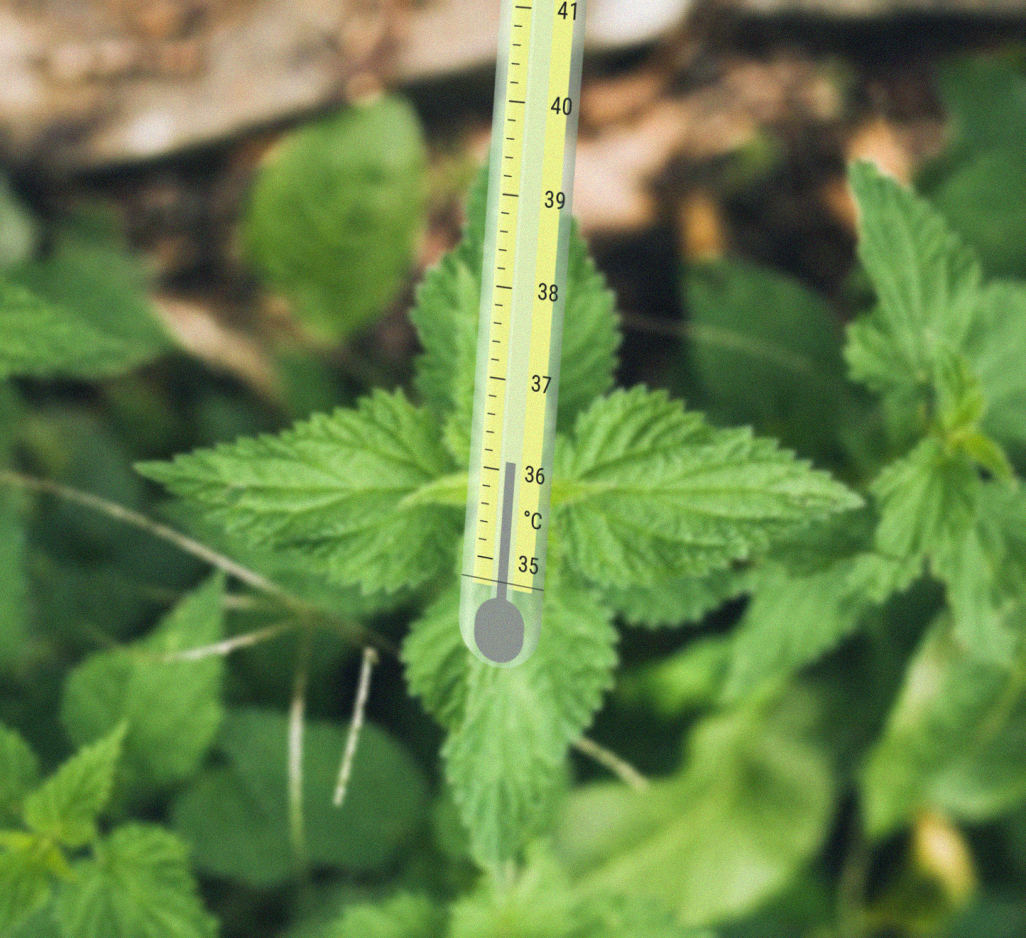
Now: 36.1
